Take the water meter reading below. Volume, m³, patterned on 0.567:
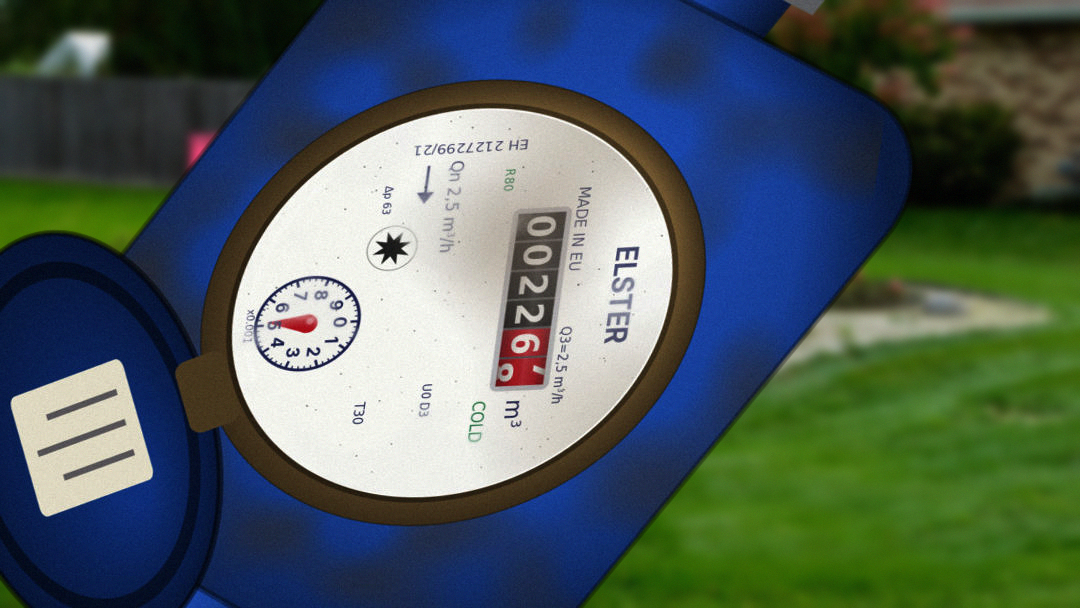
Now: 22.675
